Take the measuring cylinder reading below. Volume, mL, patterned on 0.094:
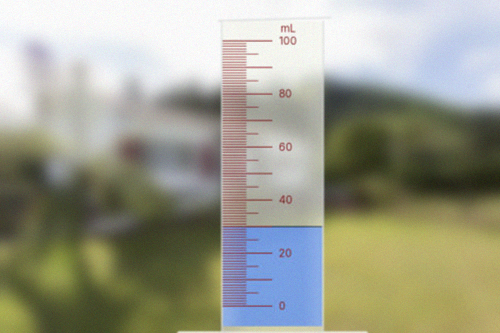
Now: 30
